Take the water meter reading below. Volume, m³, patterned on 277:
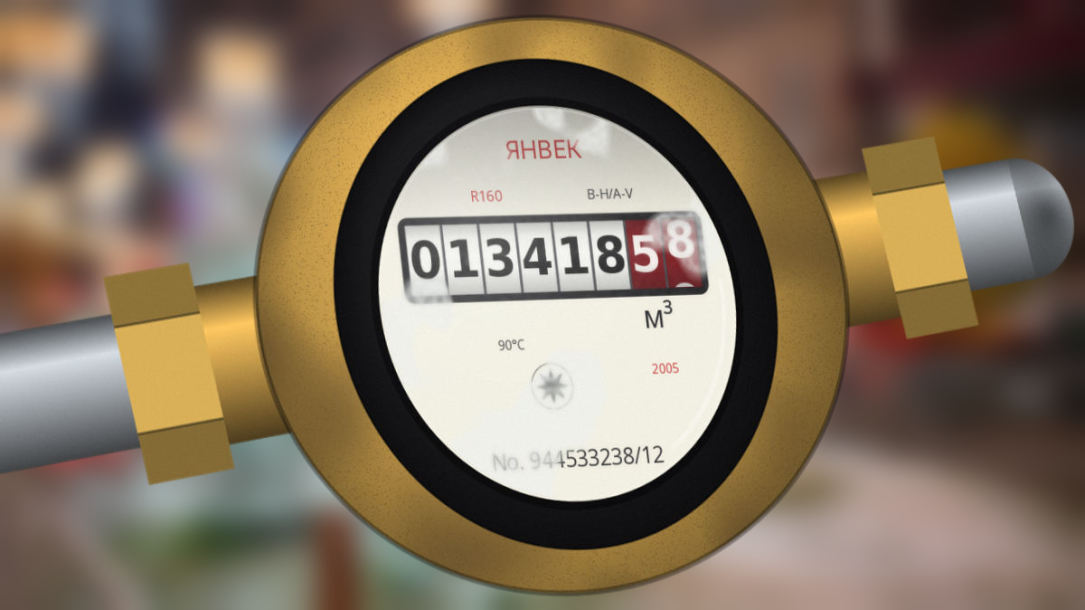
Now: 13418.58
